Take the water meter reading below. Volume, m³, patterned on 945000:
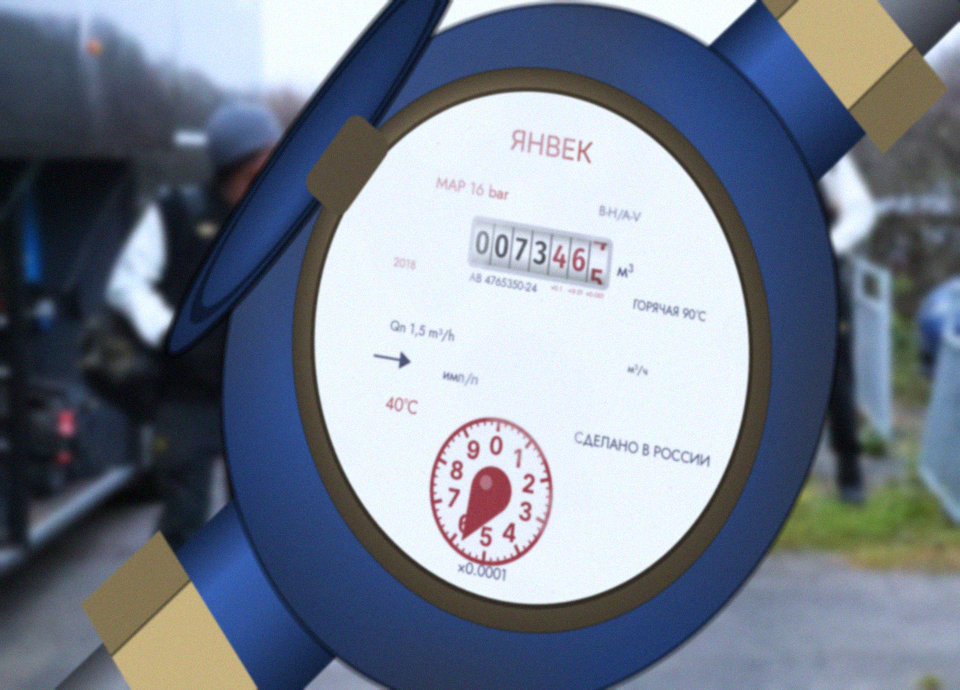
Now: 73.4645
